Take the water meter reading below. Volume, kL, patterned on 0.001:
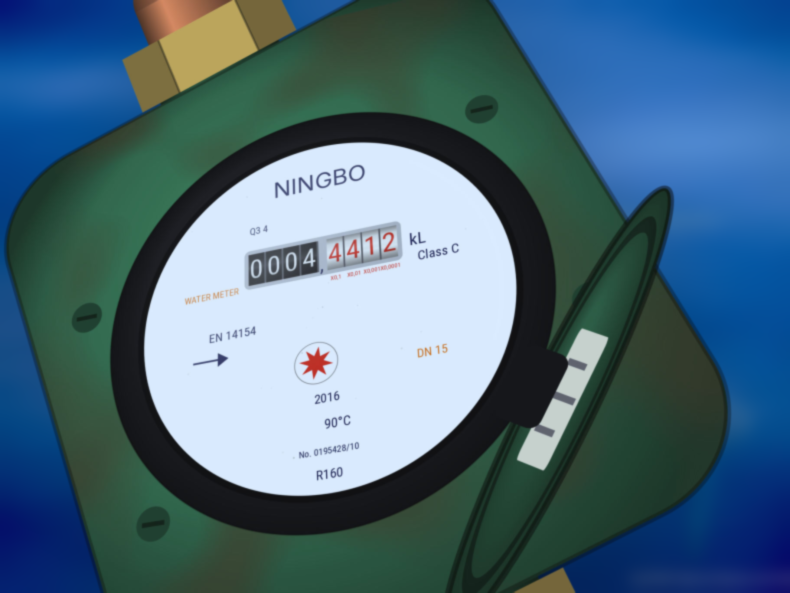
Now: 4.4412
